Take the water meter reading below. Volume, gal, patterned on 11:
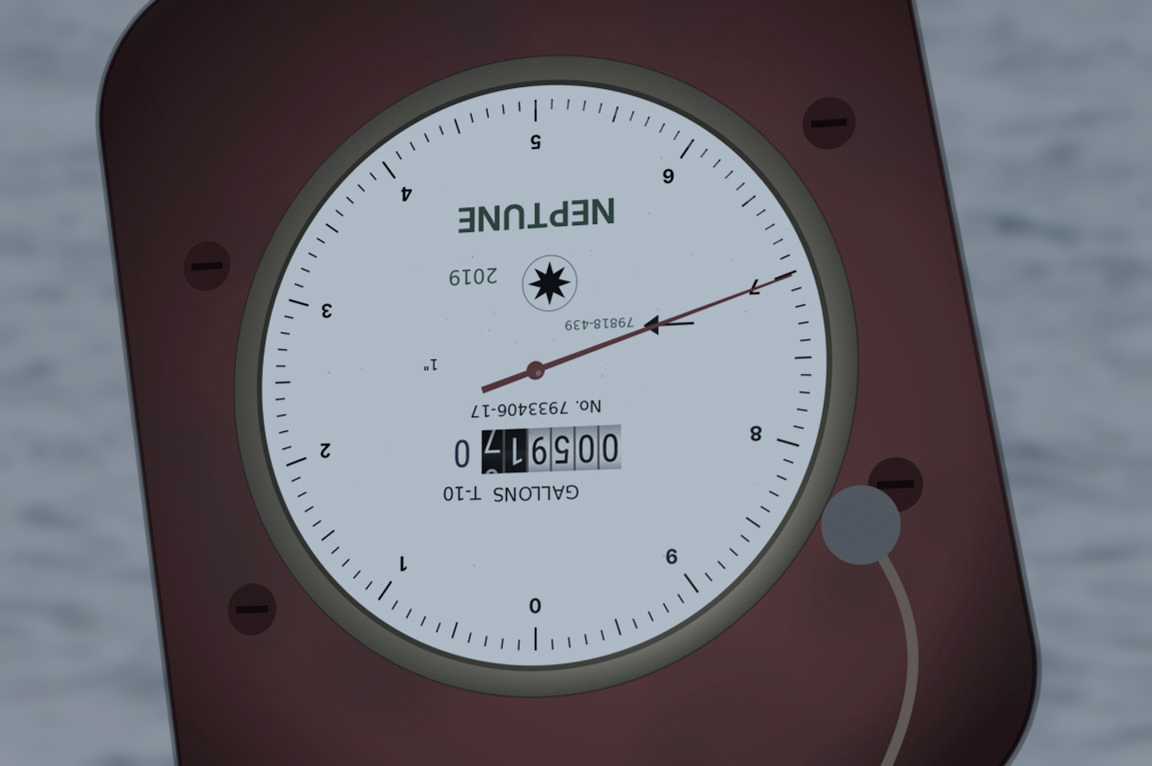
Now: 59167.0
